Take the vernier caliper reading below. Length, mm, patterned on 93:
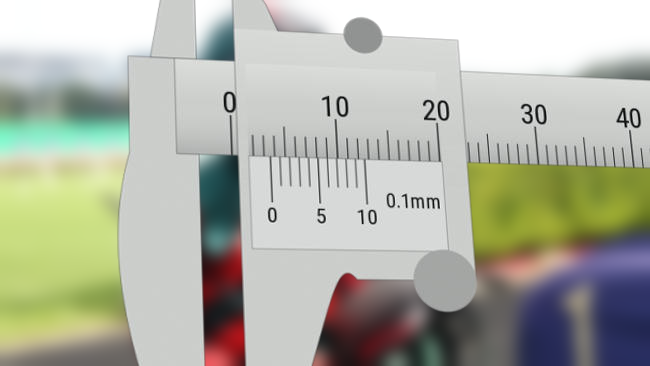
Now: 3.6
